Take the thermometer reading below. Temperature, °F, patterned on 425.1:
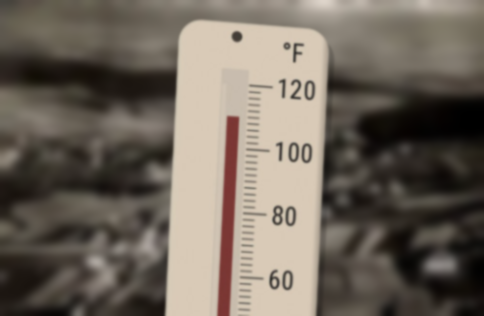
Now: 110
